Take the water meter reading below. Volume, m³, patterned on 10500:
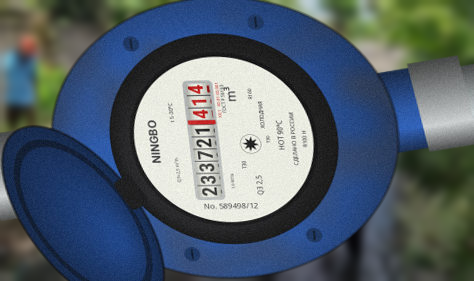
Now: 233721.414
